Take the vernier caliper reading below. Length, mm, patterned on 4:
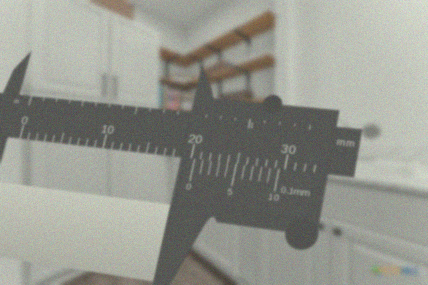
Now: 20.4
